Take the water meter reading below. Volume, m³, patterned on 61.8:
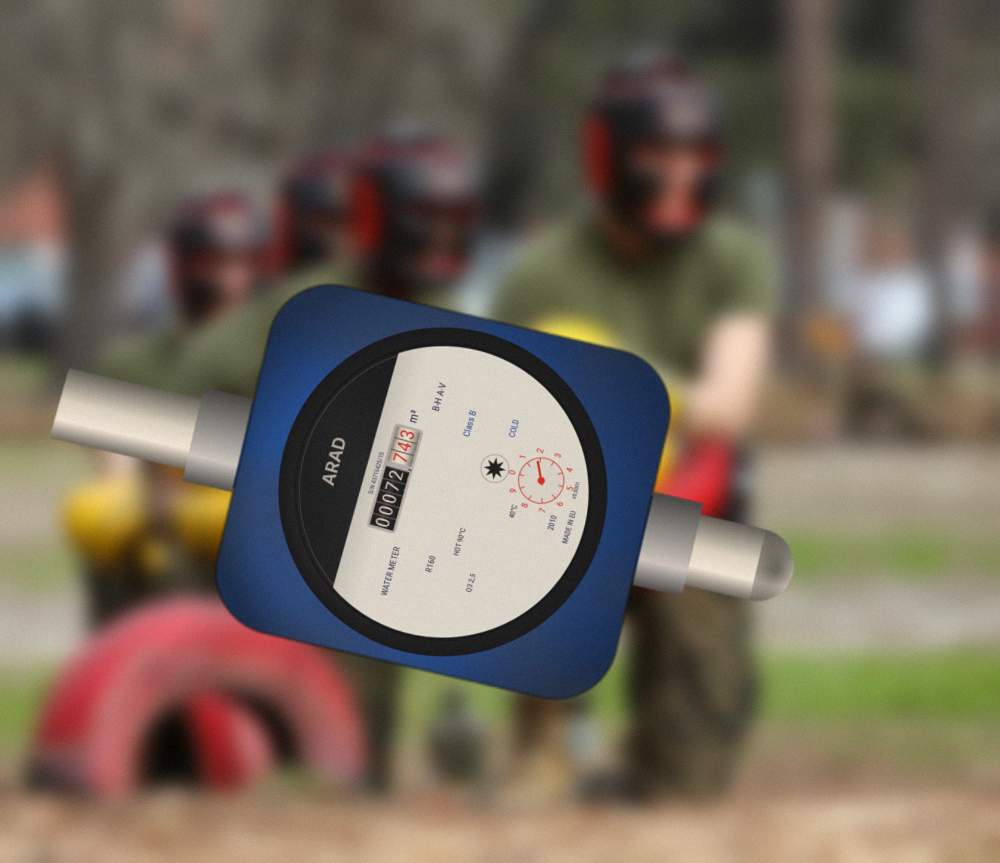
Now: 72.7431
